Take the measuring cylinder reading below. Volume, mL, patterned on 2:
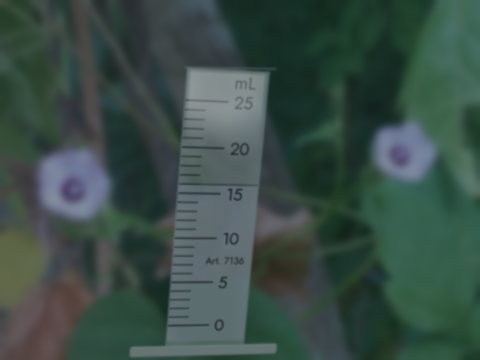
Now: 16
